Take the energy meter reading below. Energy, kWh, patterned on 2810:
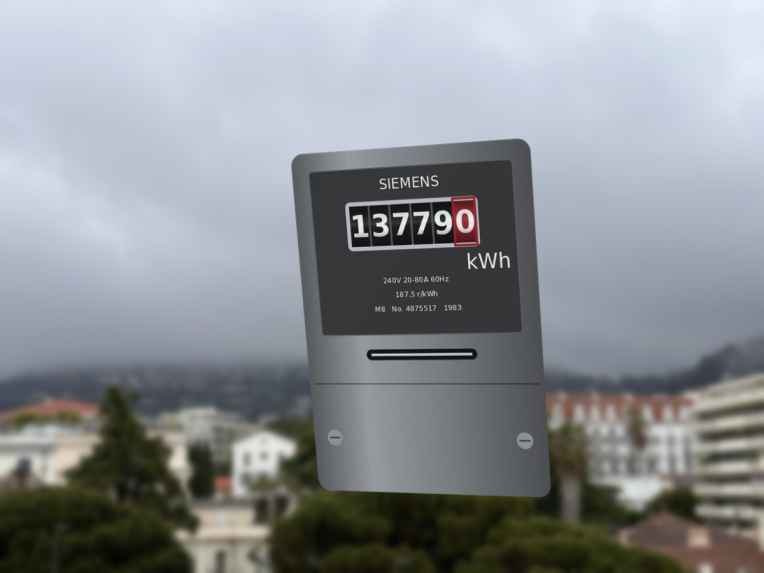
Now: 13779.0
